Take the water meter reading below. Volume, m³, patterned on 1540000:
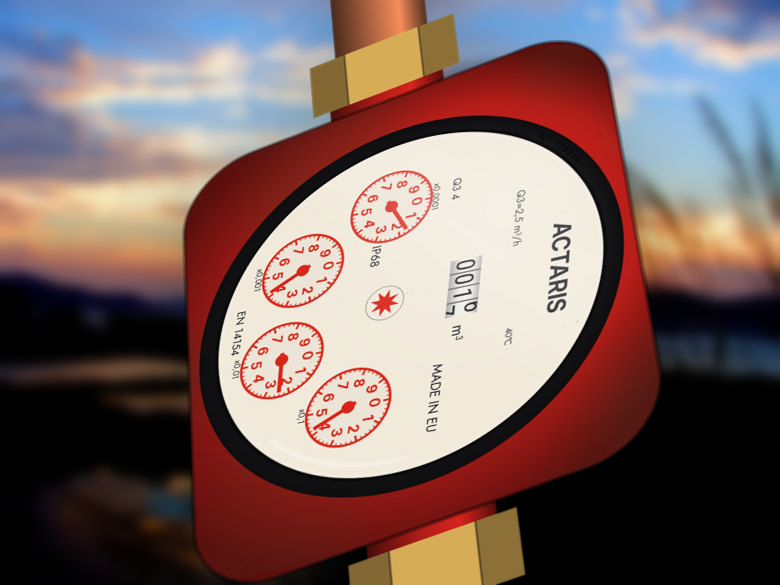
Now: 16.4241
